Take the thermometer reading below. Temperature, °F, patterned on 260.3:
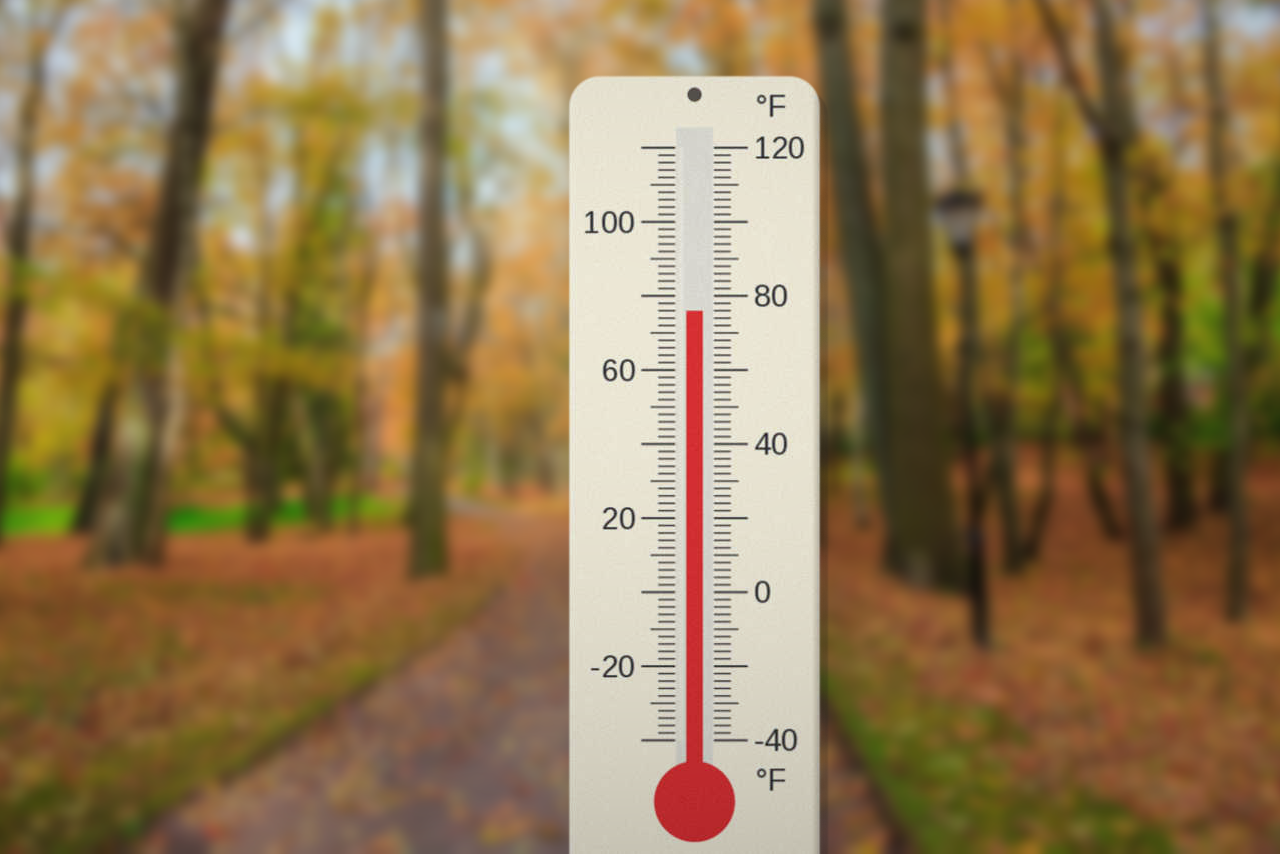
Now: 76
